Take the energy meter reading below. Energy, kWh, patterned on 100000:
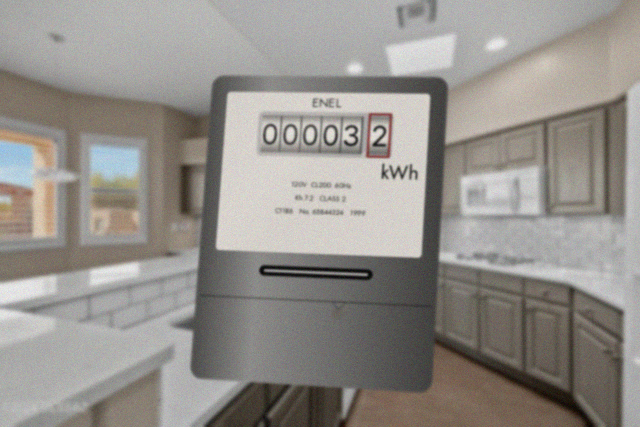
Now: 3.2
